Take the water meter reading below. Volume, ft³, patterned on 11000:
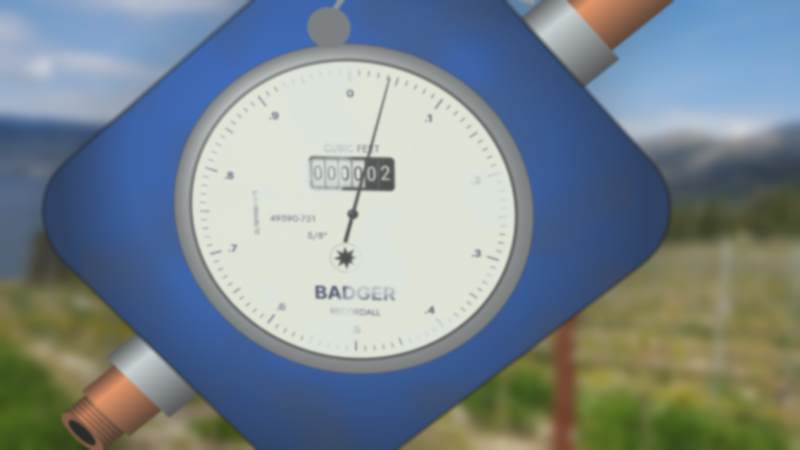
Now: 2.04
